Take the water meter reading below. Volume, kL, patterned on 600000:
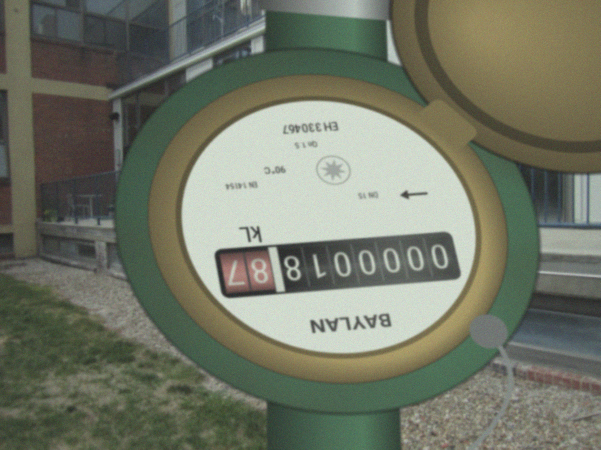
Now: 18.87
